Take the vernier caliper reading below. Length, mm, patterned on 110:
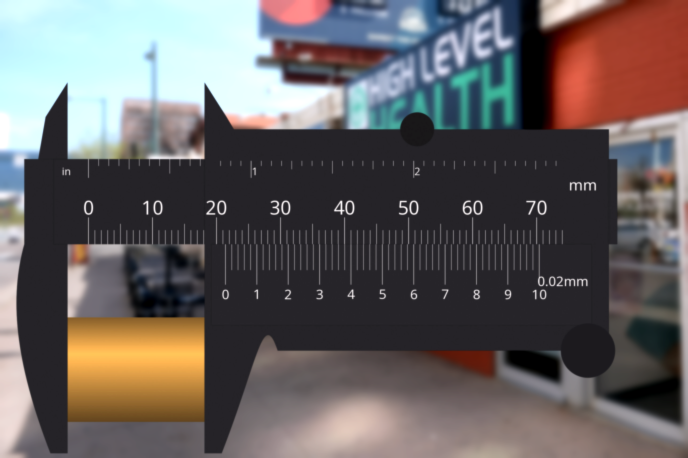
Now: 21.4
